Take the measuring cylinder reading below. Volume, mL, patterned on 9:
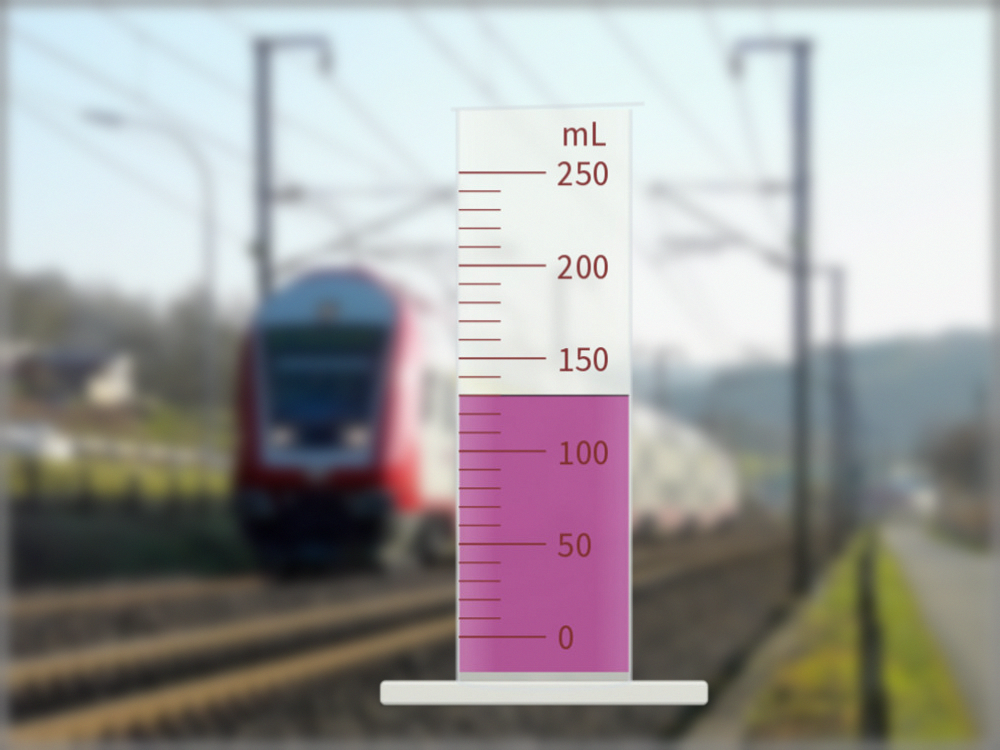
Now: 130
